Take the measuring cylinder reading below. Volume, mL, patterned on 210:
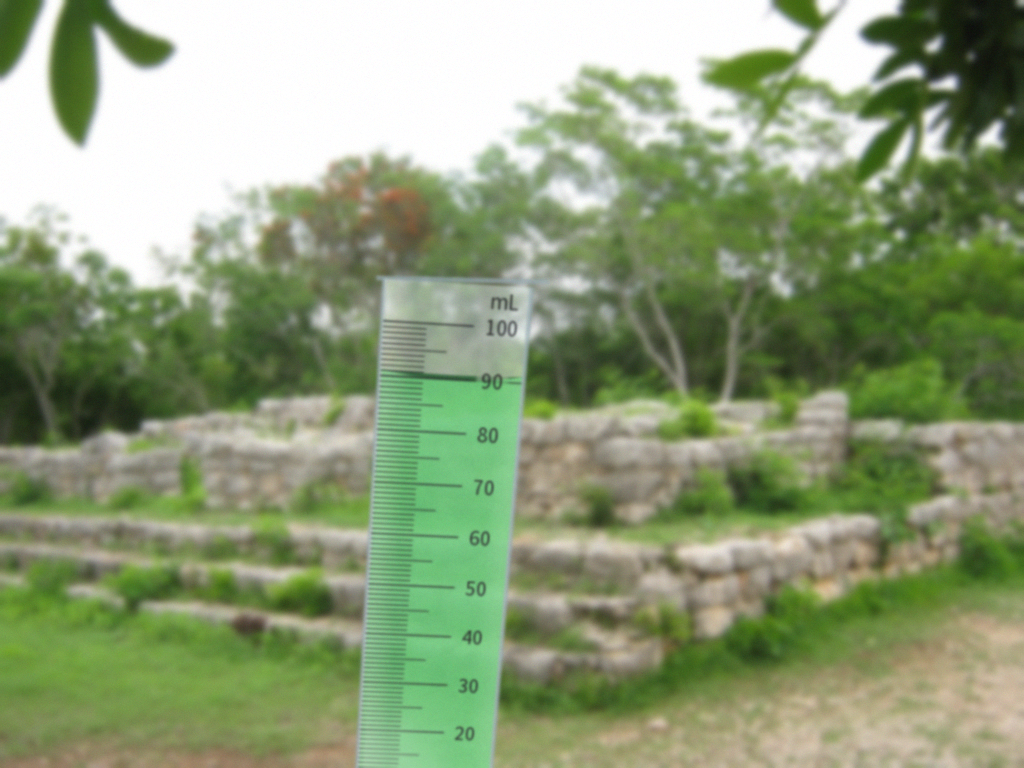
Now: 90
